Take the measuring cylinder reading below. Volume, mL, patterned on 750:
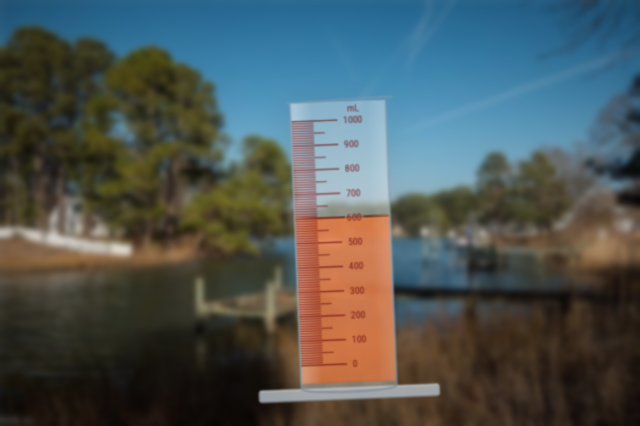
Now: 600
